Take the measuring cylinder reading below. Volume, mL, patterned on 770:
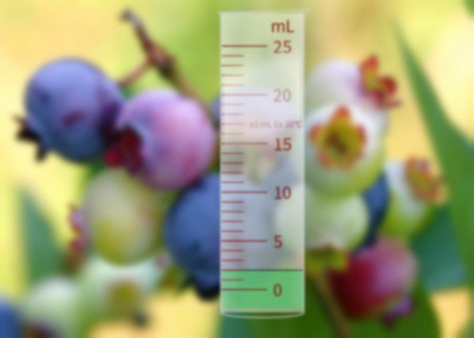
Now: 2
